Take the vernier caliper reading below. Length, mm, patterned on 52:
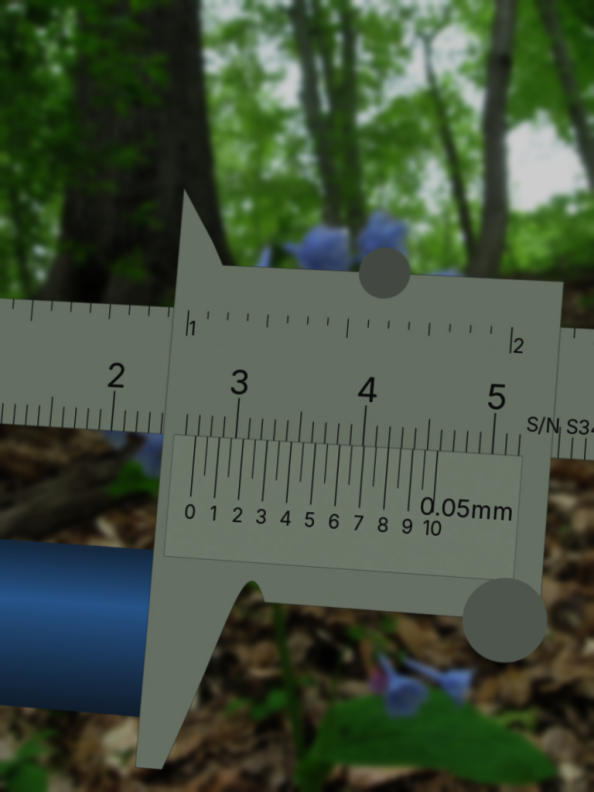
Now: 26.8
